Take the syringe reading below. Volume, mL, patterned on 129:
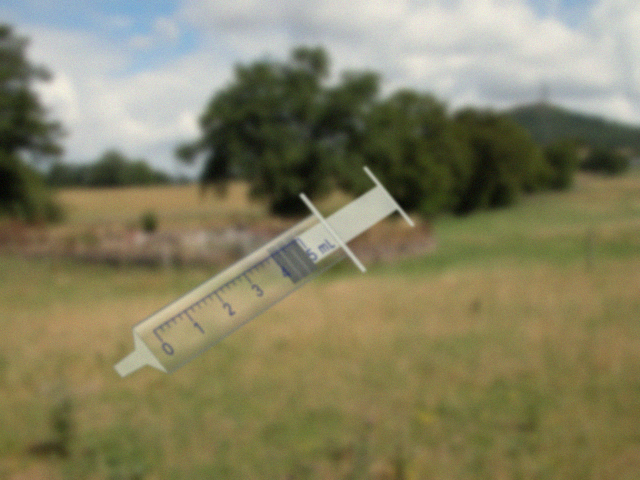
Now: 4
